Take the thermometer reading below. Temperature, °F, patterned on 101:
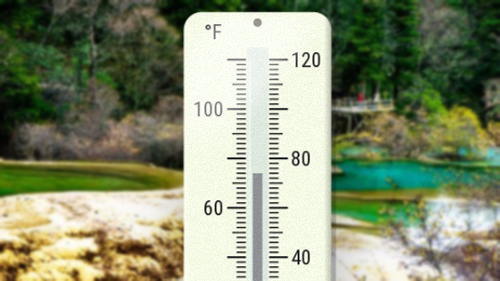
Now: 74
